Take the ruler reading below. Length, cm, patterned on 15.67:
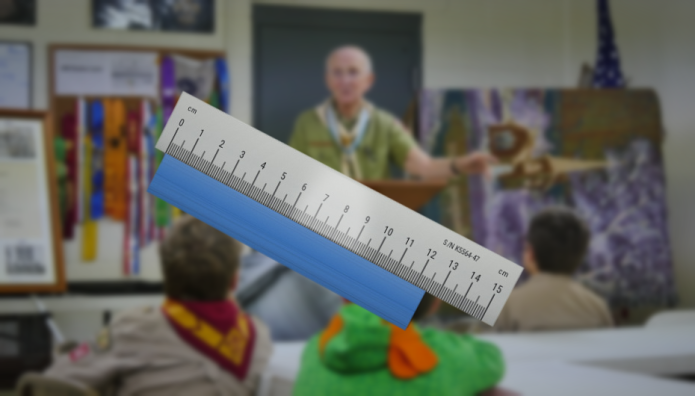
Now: 12.5
